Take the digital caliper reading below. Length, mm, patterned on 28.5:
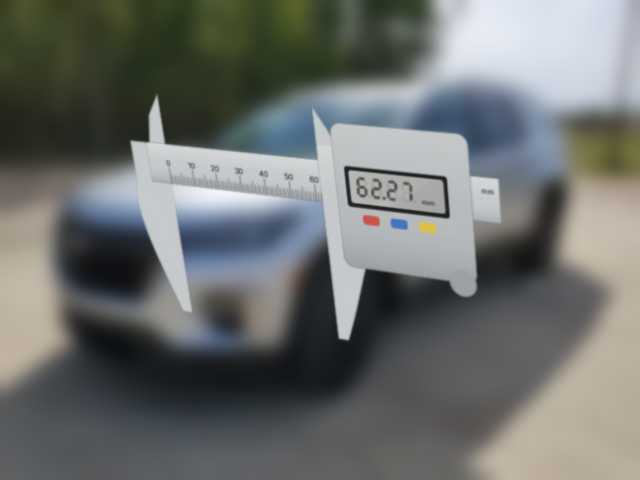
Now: 62.27
